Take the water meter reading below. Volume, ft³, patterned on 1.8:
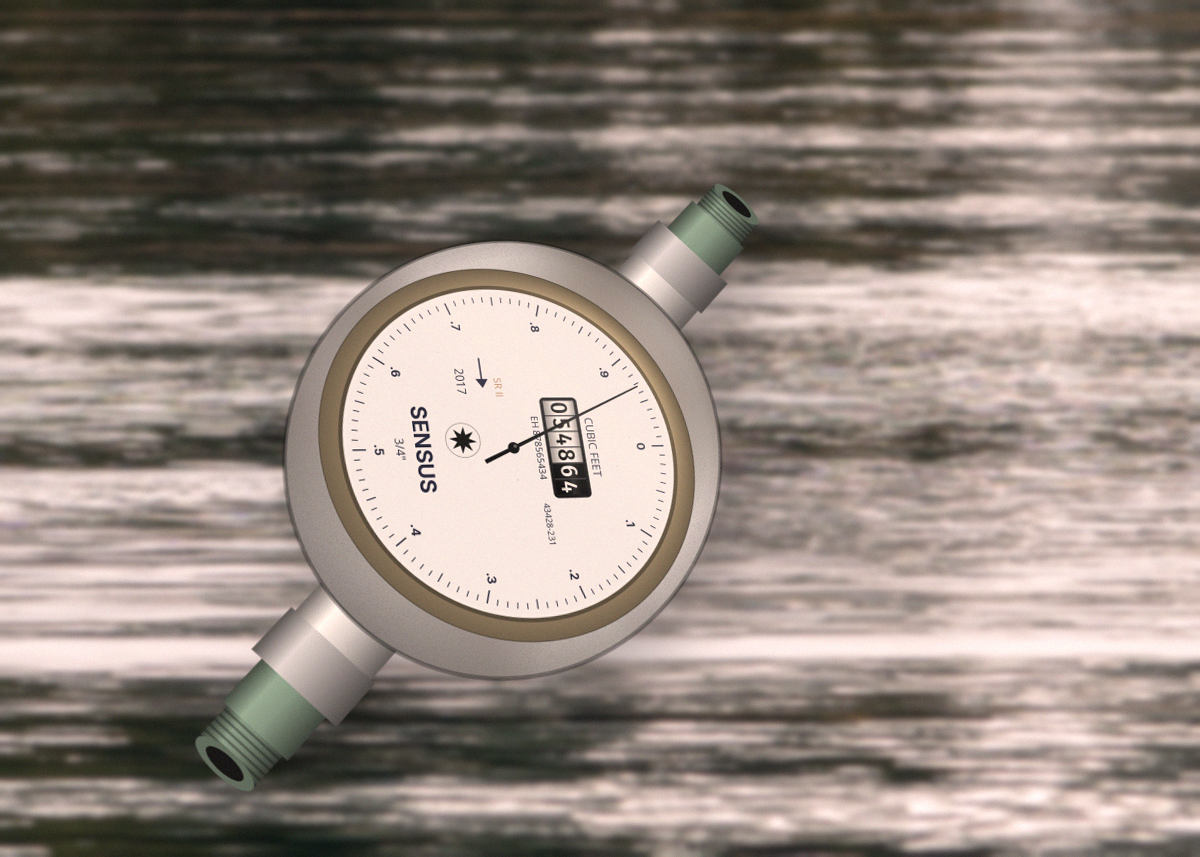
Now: 54863.93
